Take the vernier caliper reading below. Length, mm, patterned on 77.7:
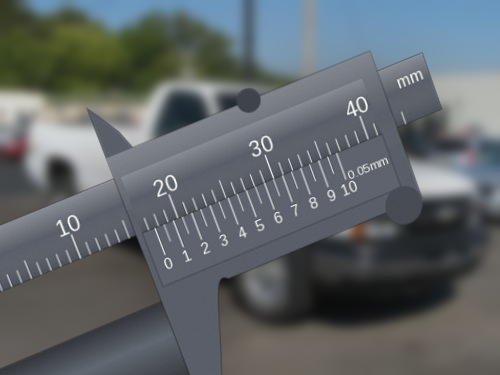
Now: 17.6
